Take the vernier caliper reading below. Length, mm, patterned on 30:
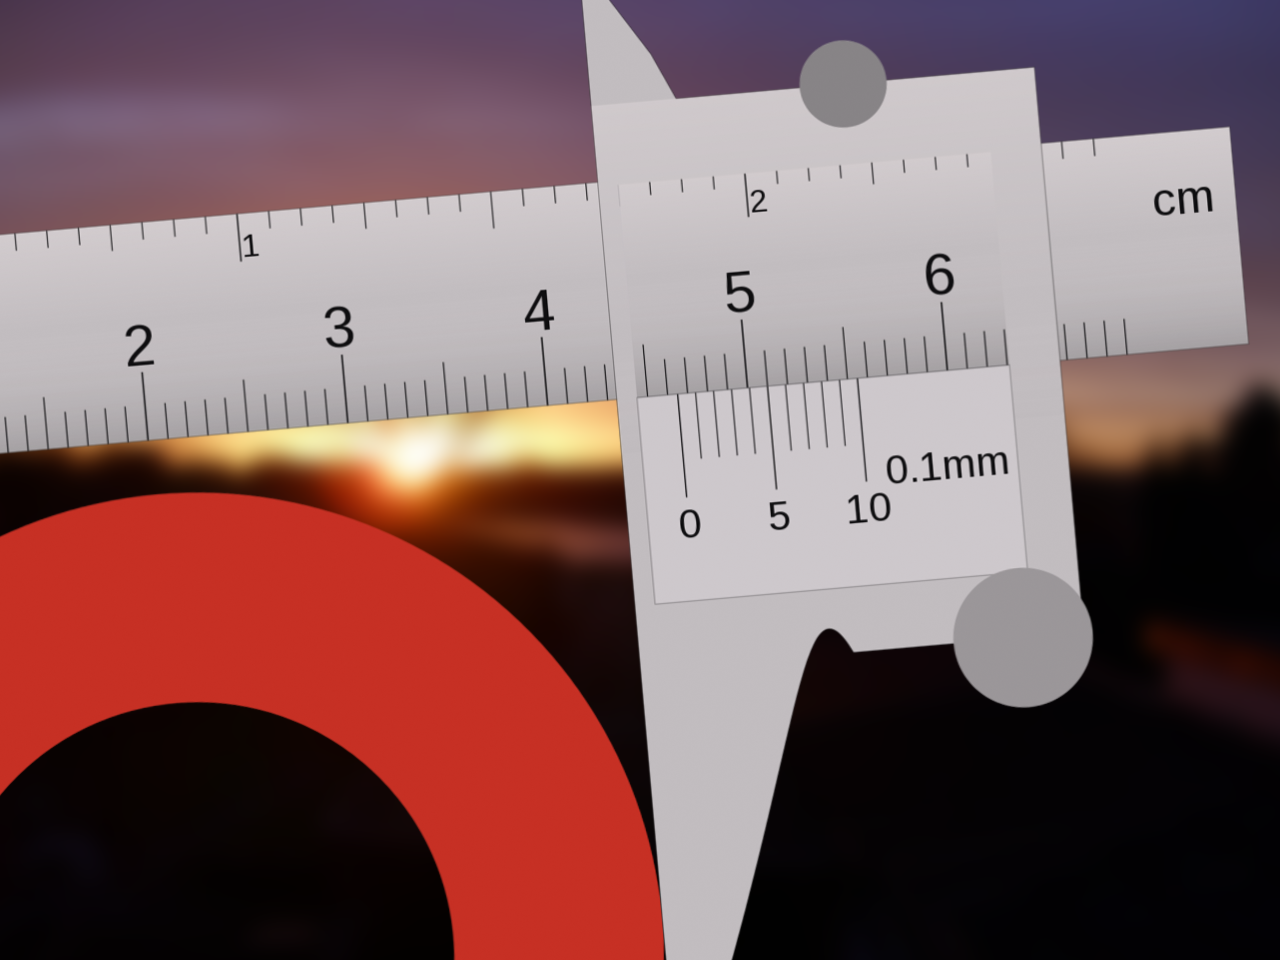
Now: 46.5
